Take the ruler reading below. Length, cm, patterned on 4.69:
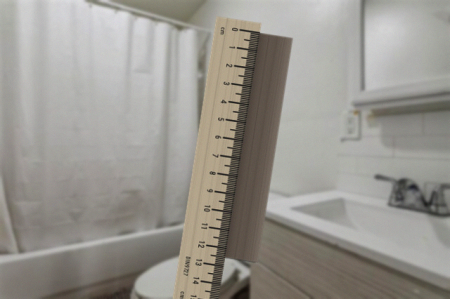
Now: 12.5
